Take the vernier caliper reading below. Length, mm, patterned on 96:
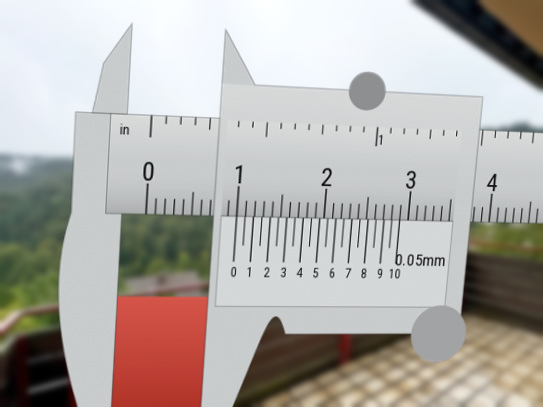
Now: 10.0
